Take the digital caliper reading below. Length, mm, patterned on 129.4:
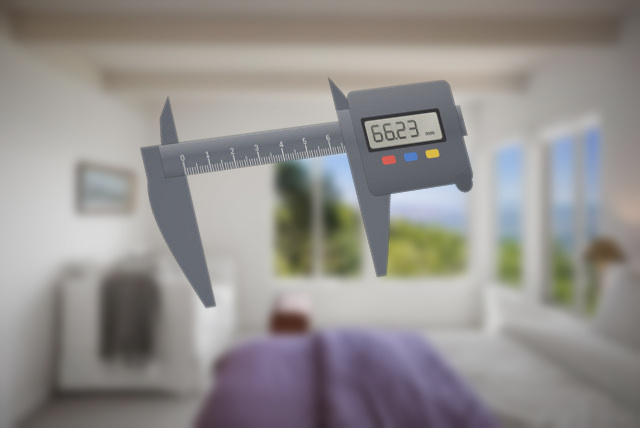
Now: 66.23
